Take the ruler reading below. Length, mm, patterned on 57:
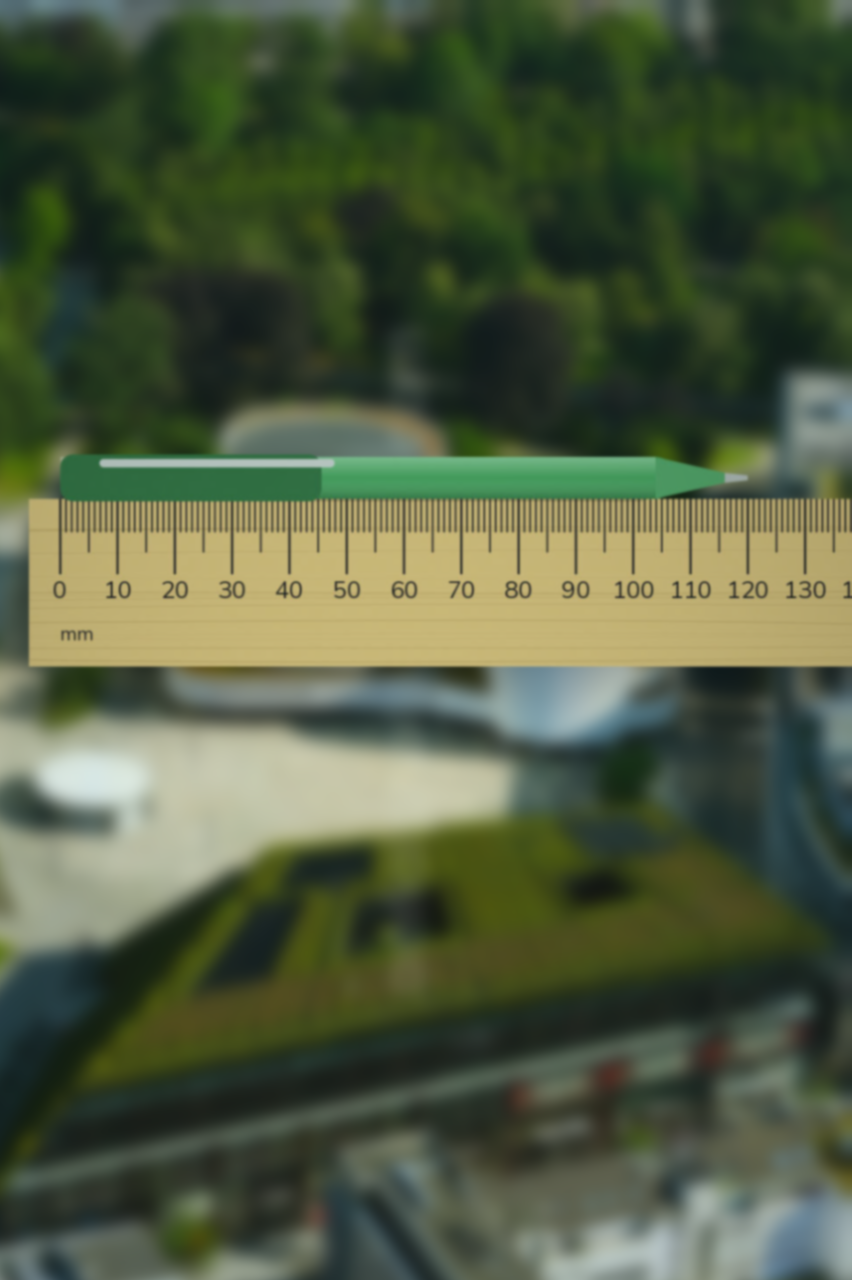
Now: 120
